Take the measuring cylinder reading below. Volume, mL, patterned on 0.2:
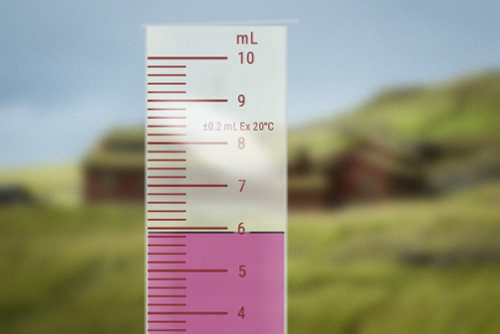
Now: 5.9
